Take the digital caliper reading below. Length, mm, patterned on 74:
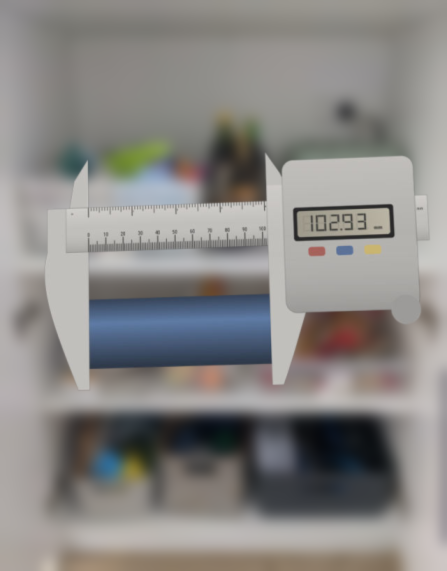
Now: 102.93
